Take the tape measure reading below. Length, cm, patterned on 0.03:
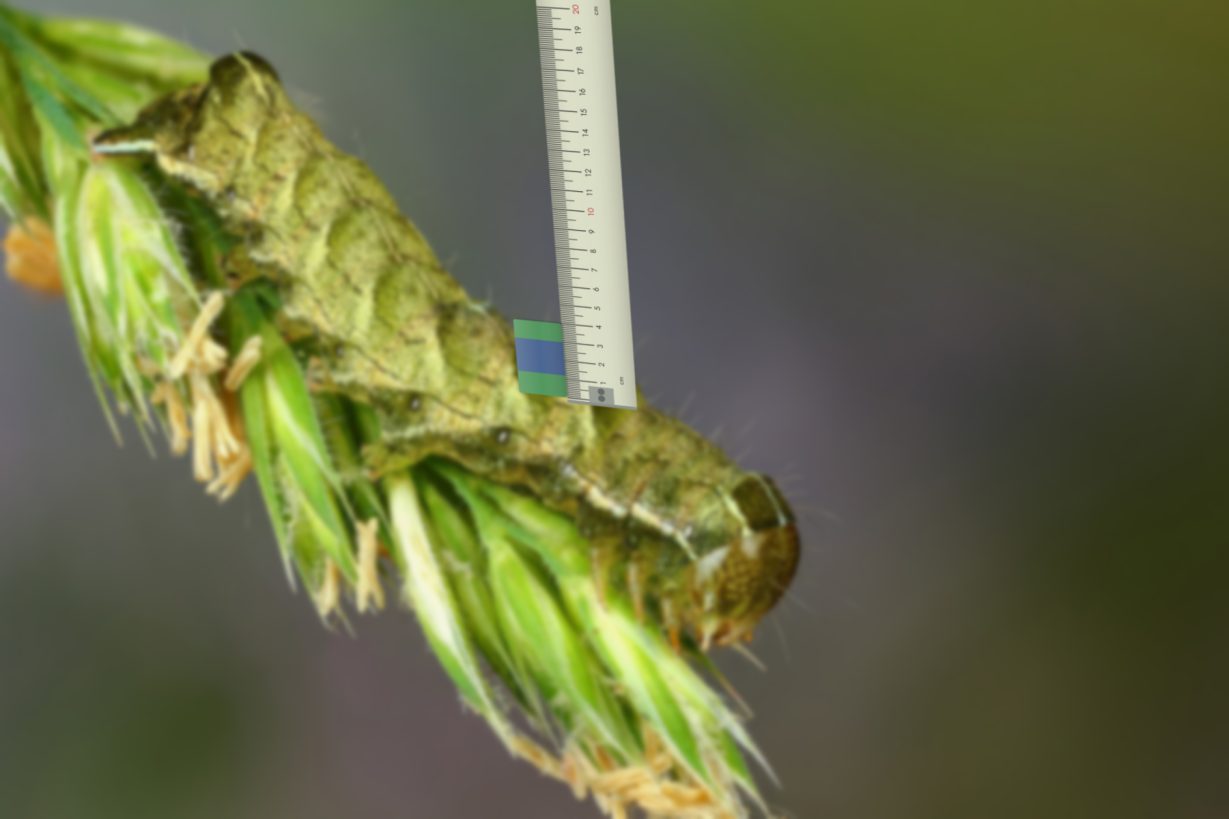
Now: 4
